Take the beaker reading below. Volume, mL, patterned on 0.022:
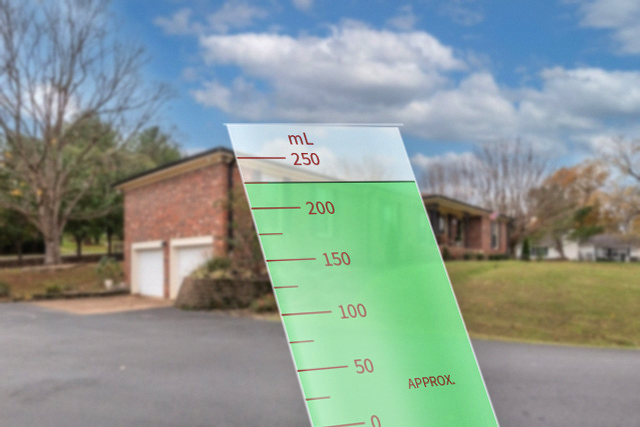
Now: 225
